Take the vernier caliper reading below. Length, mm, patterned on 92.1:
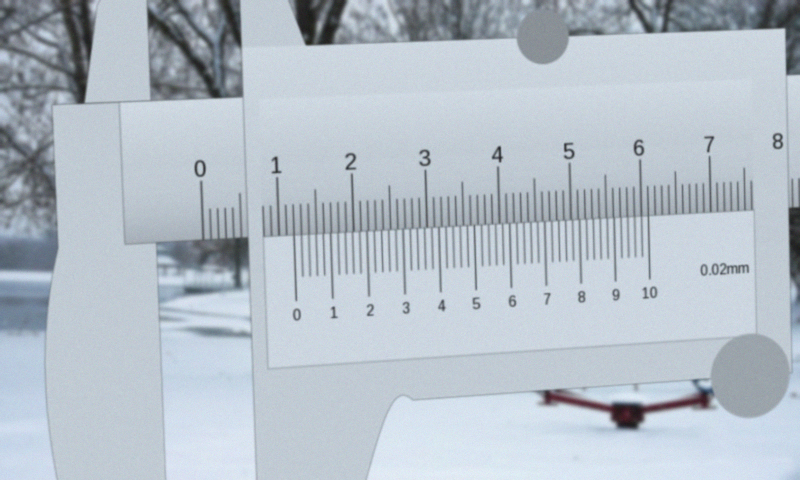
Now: 12.0
